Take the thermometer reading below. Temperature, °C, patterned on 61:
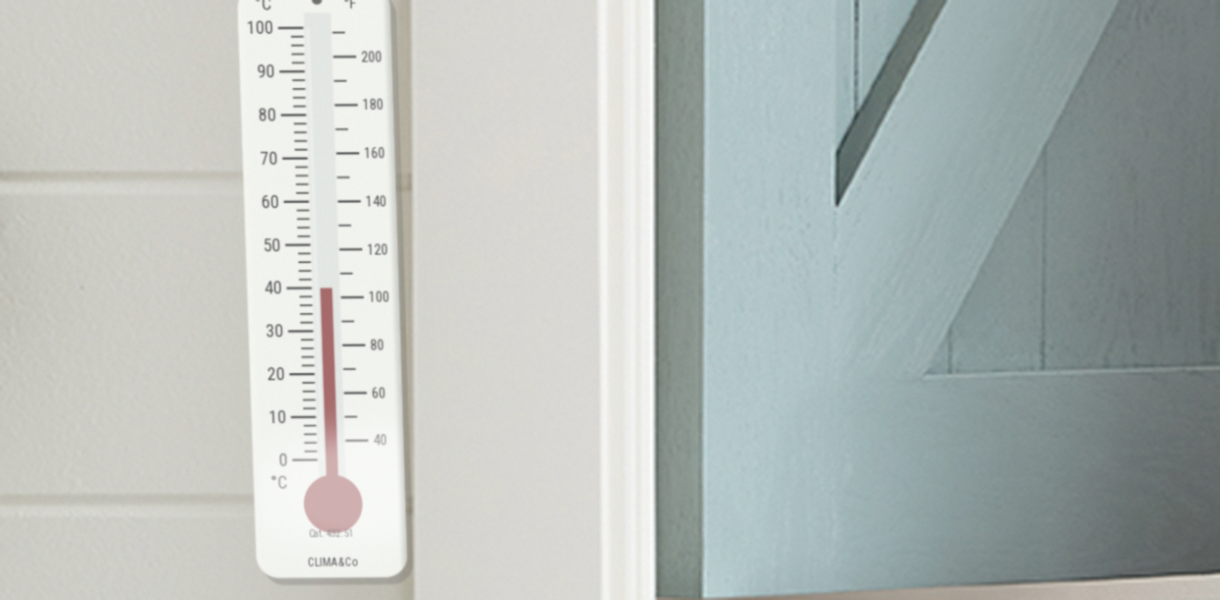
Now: 40
